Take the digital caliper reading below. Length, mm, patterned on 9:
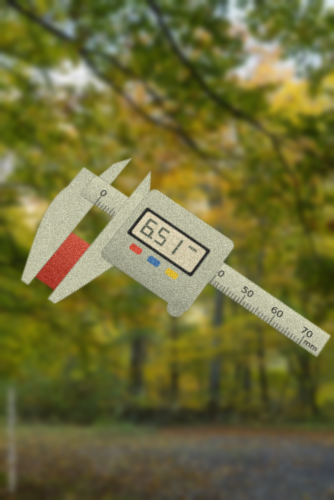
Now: 6.51
